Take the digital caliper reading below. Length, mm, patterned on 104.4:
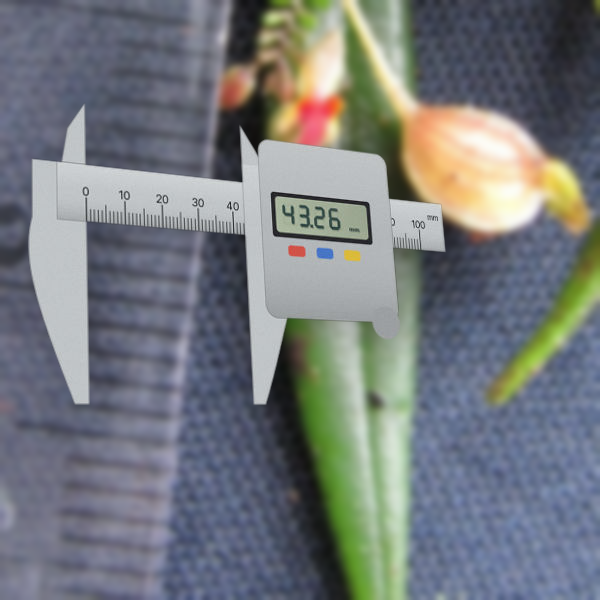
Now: 43.26
